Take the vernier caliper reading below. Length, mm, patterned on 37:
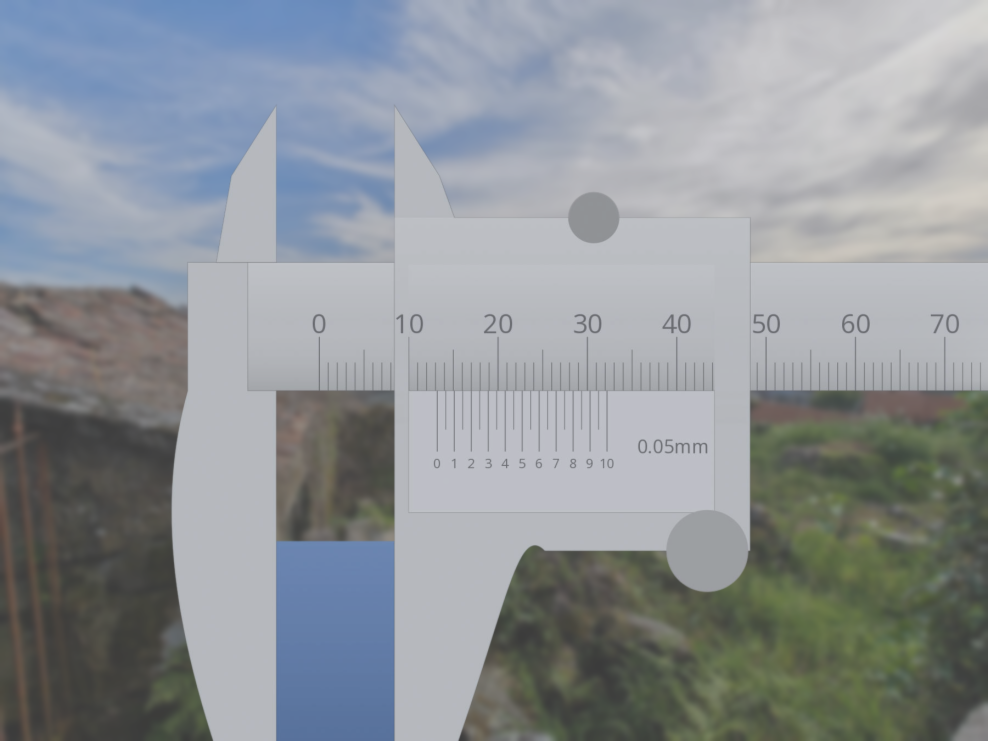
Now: 13.2
